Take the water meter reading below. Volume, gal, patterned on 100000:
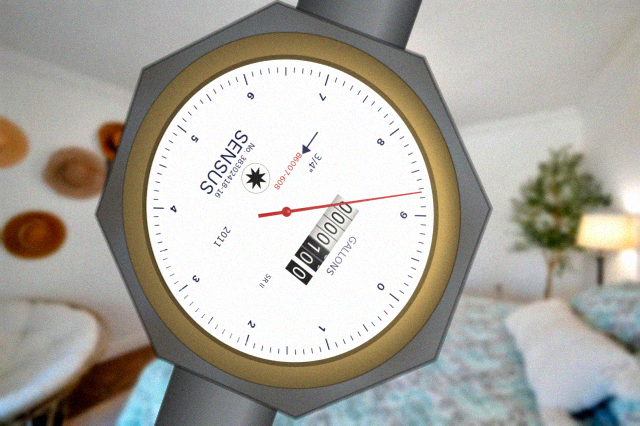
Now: 98.7
